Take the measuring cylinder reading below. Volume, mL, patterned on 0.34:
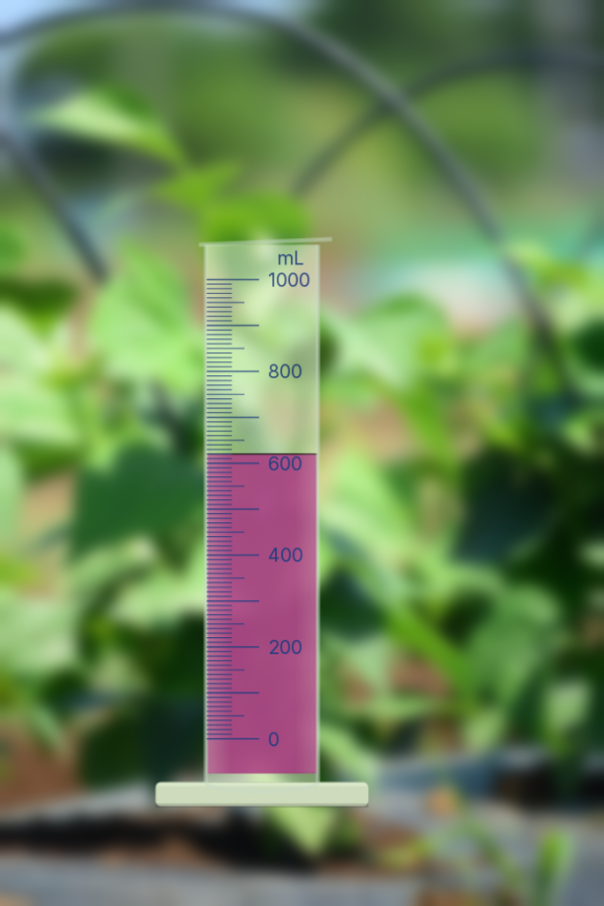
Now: 620
